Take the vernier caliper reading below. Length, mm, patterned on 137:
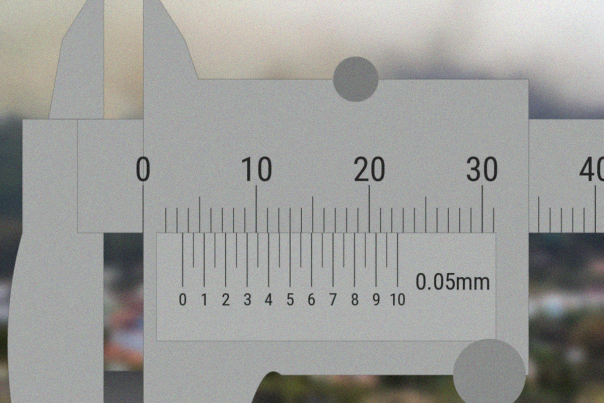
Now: 3.5
